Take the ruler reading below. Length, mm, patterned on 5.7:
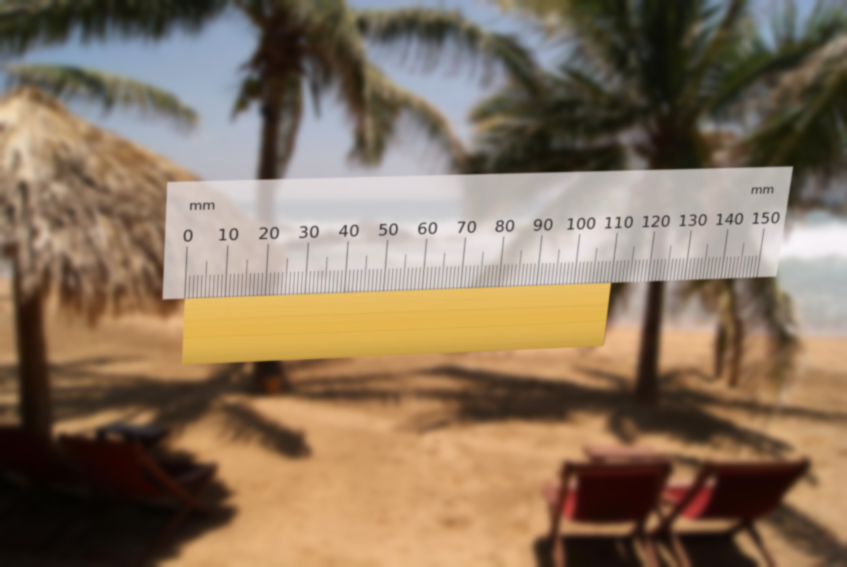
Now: 110
